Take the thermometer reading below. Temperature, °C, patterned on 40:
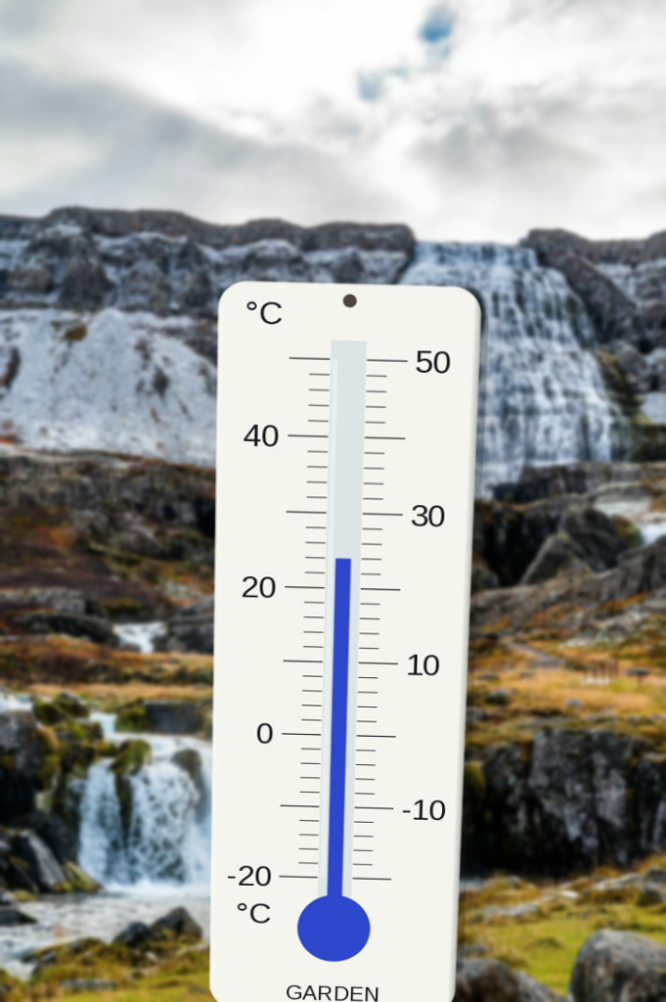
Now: 24
